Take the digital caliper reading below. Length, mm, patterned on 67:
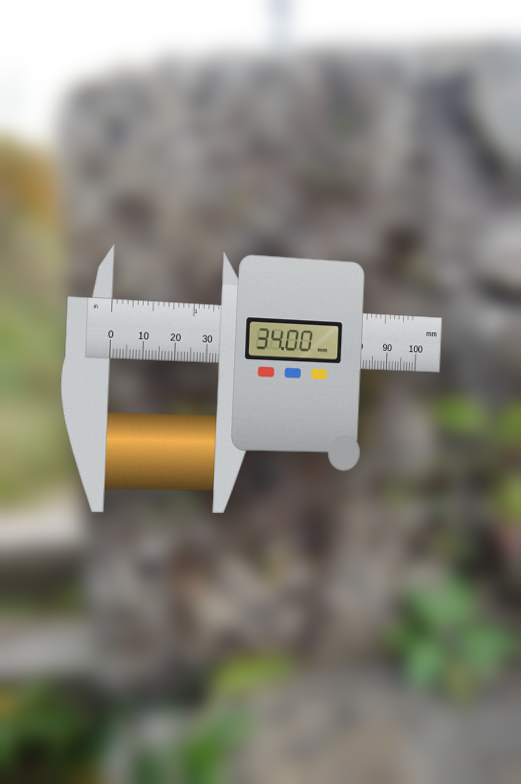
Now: 34.00
